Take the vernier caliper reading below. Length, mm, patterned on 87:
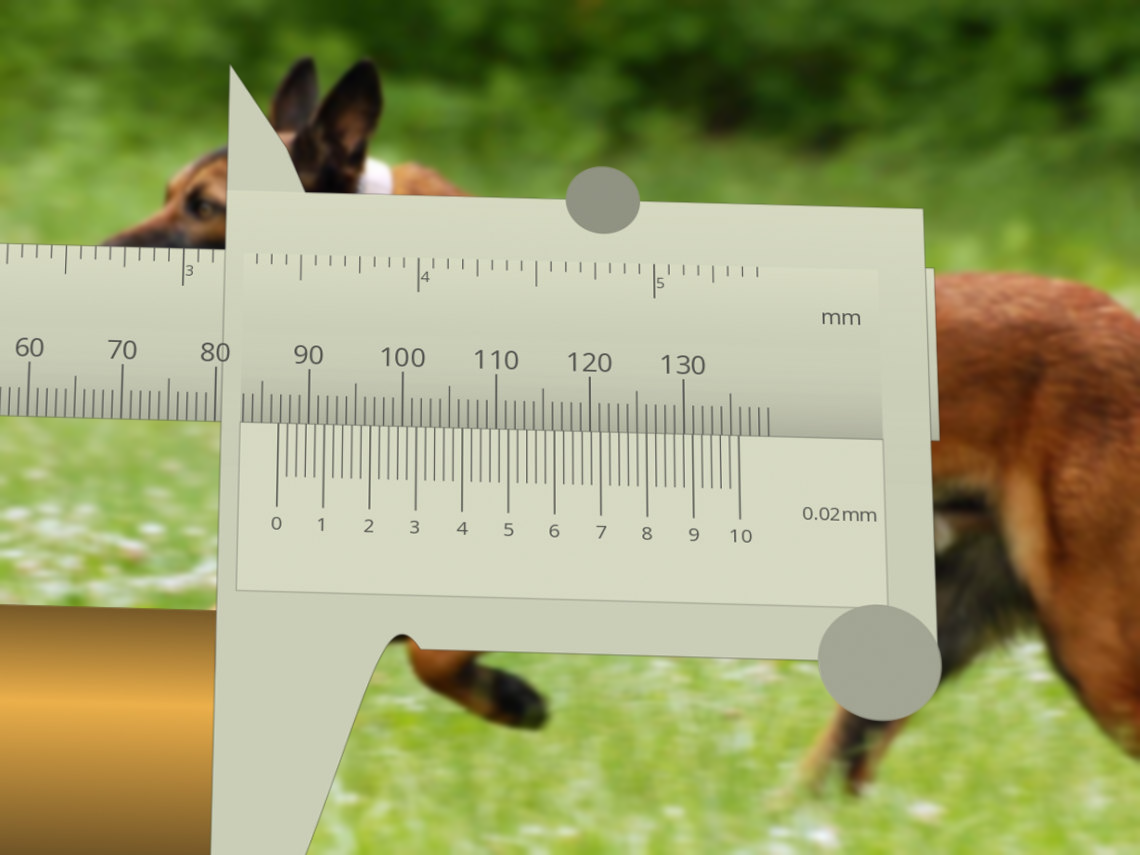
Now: 86.8
